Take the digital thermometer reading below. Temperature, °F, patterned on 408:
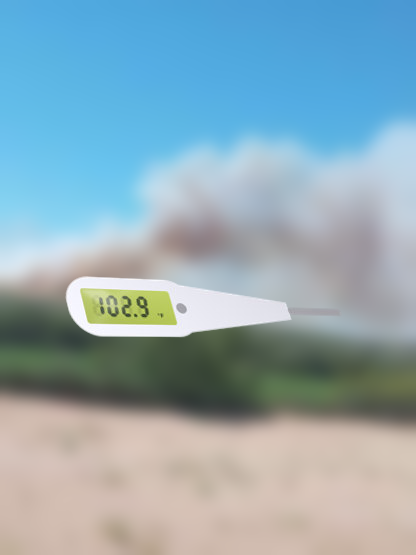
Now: 102.9
